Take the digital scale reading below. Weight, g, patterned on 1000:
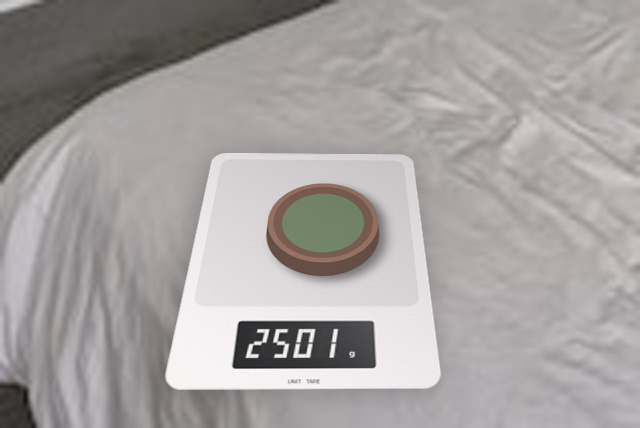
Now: 2501
